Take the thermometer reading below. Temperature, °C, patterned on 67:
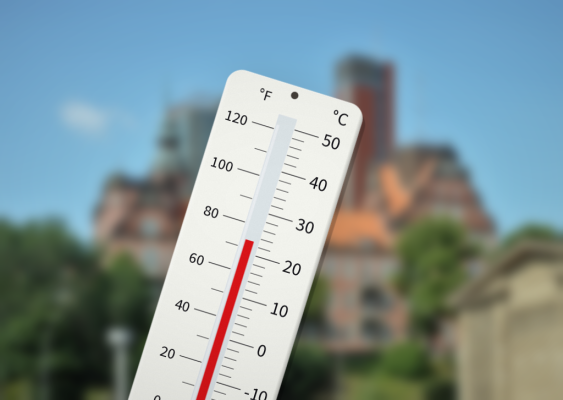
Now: 23
